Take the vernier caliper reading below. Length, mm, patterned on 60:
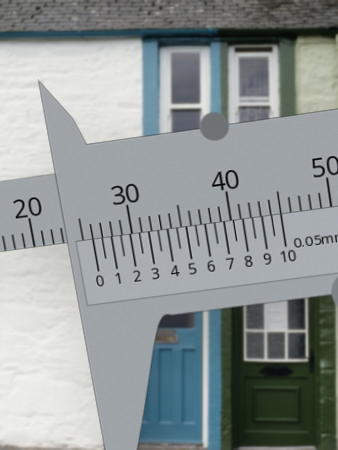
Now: 26.0
